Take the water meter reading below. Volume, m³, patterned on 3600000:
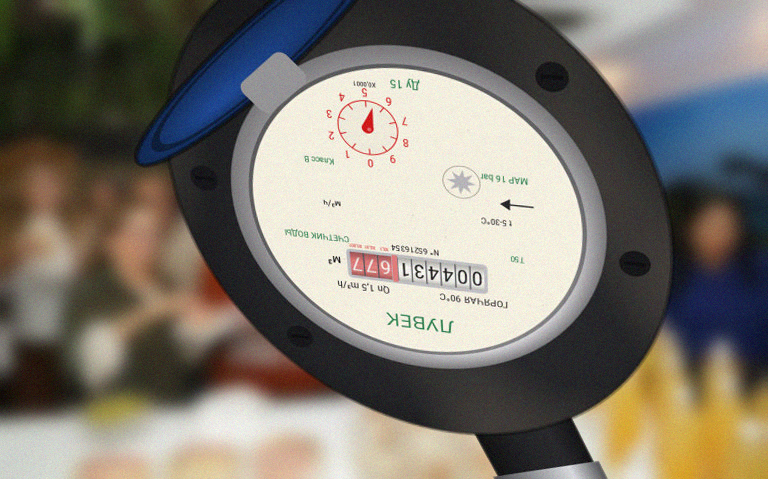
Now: 4431.6775
